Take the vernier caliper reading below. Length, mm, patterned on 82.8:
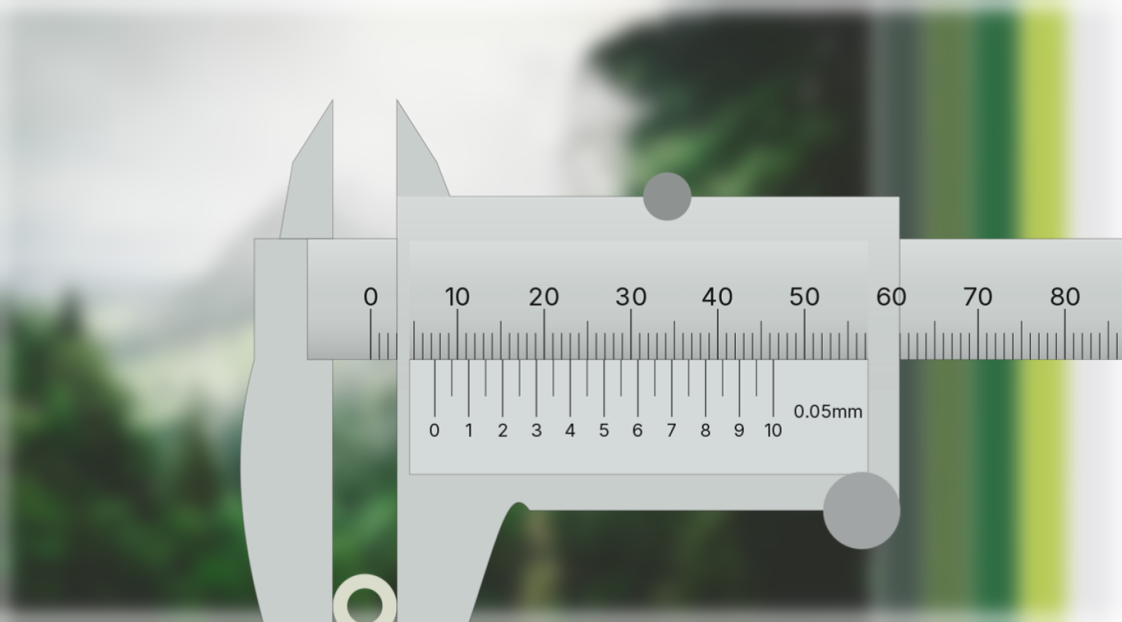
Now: 7.4
